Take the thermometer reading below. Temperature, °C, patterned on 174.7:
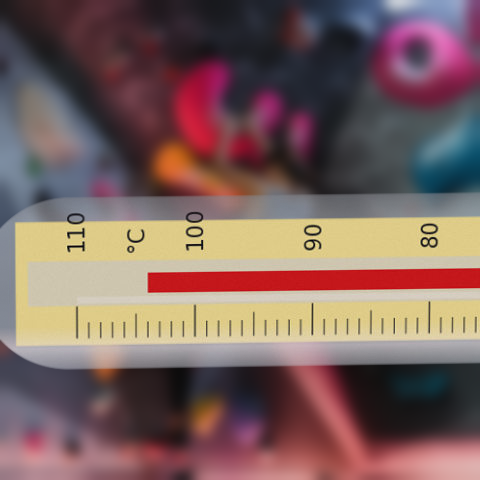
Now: 104
